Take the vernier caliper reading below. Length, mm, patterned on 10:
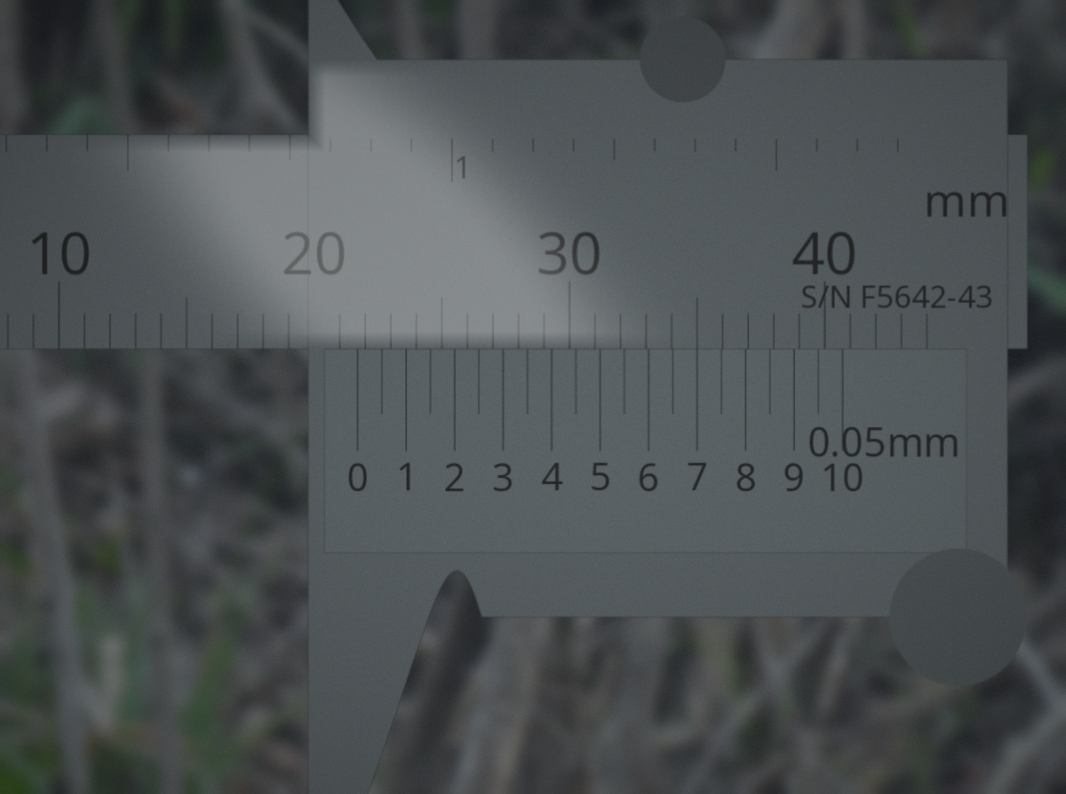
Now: 21.70
